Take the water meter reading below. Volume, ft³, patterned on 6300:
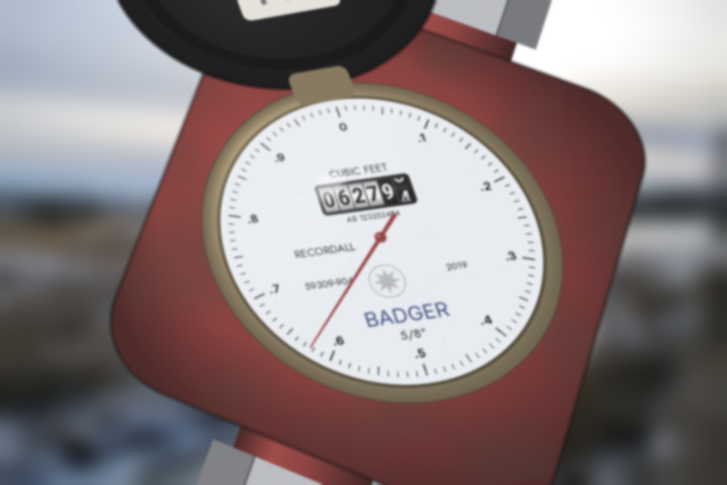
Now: 62793.62
